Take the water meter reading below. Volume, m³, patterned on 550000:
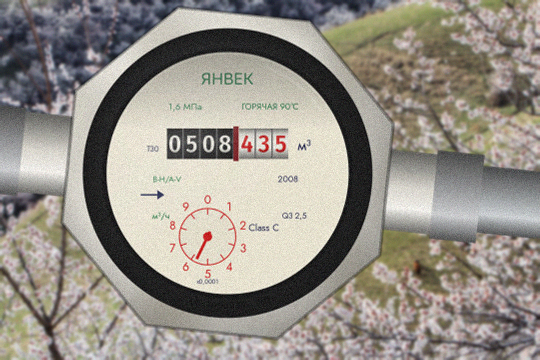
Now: 508.4355
